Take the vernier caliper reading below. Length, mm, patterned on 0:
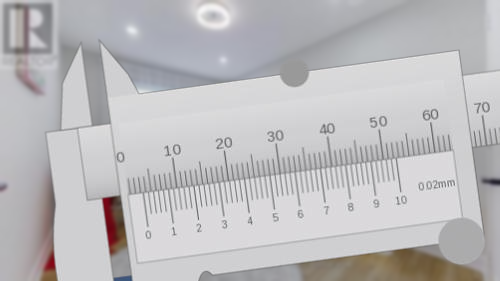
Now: 3.5
